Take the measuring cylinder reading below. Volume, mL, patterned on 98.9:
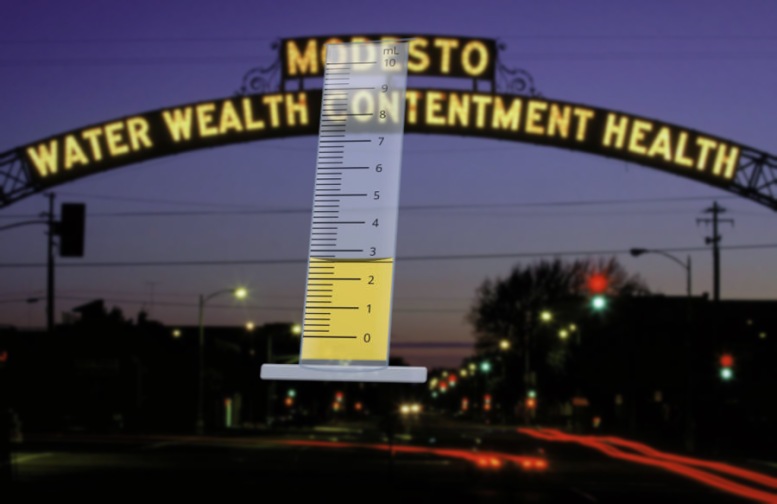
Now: 2.6
